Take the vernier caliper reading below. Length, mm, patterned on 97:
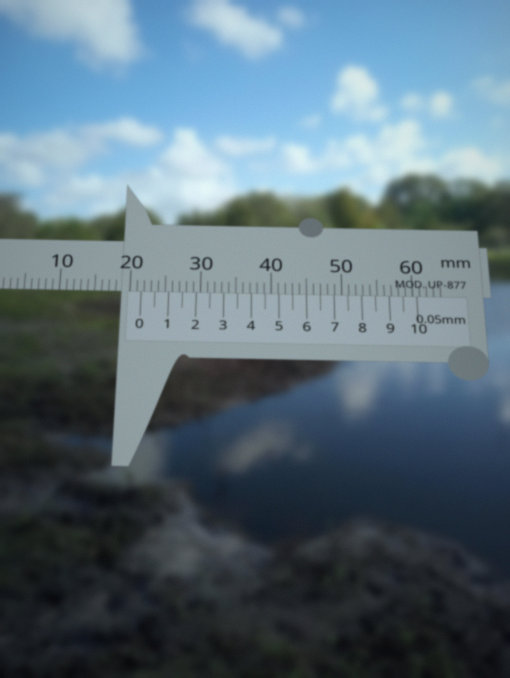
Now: 21.6
